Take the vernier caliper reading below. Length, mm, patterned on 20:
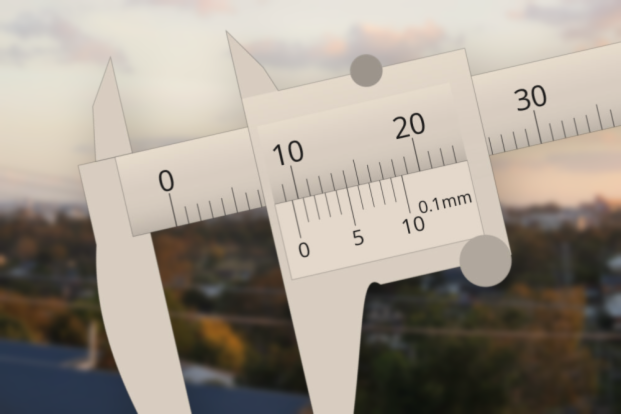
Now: 9.5
